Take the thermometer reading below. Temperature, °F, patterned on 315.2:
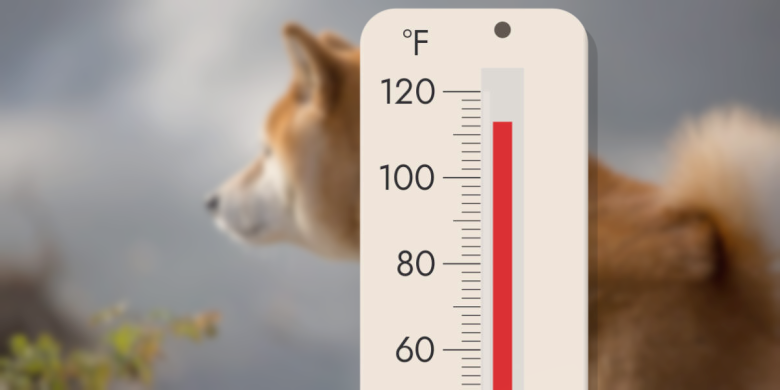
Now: 113
